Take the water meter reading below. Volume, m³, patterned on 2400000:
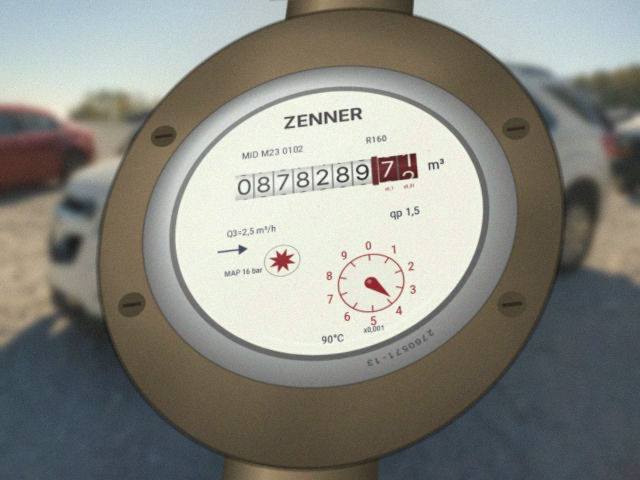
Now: 878289.713
